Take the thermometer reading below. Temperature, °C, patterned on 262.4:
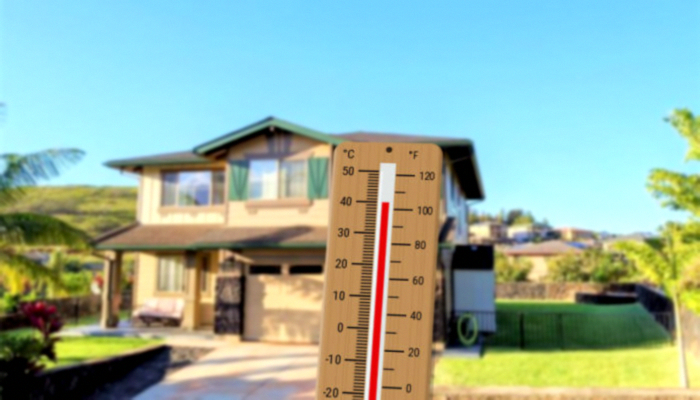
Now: 40
